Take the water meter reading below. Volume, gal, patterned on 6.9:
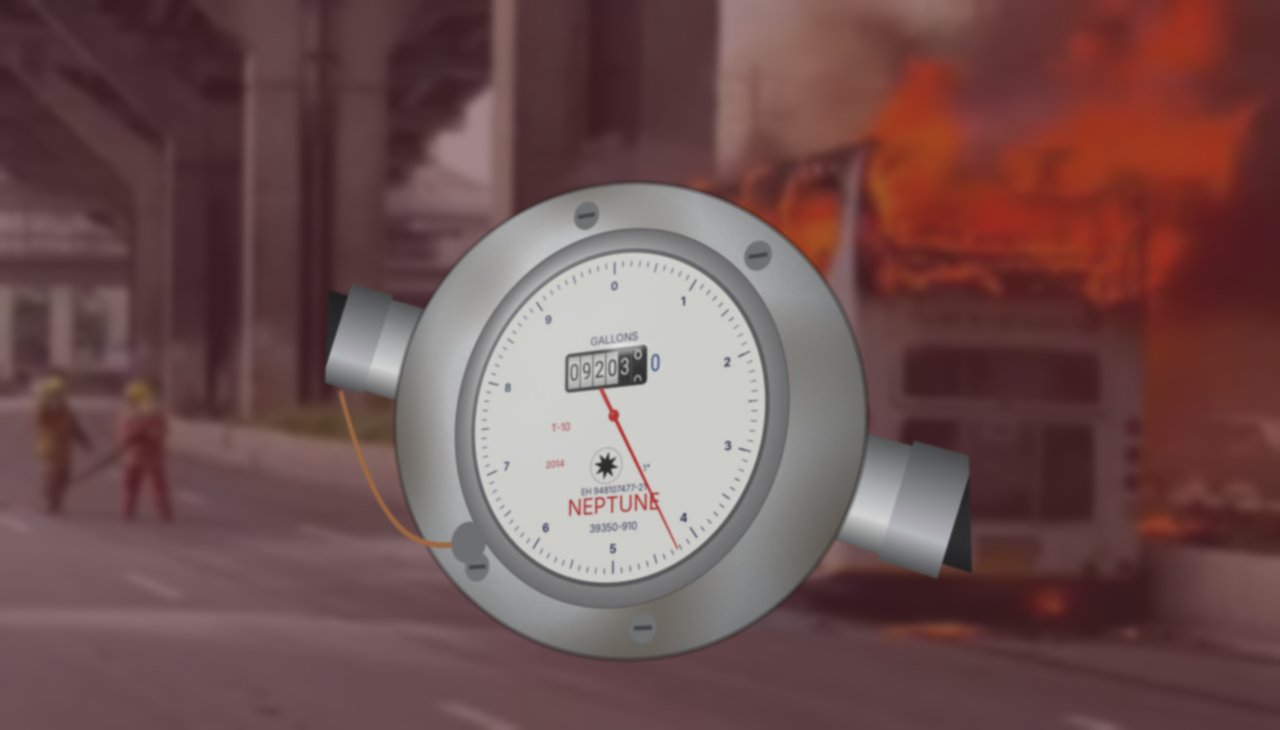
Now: 920384.2
